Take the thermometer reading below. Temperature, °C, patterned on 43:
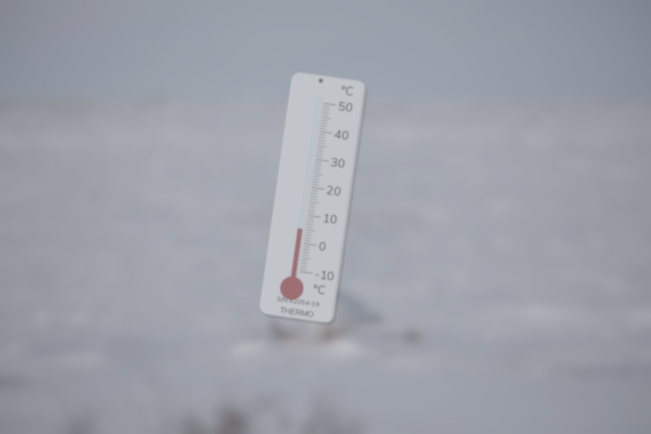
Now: 5
